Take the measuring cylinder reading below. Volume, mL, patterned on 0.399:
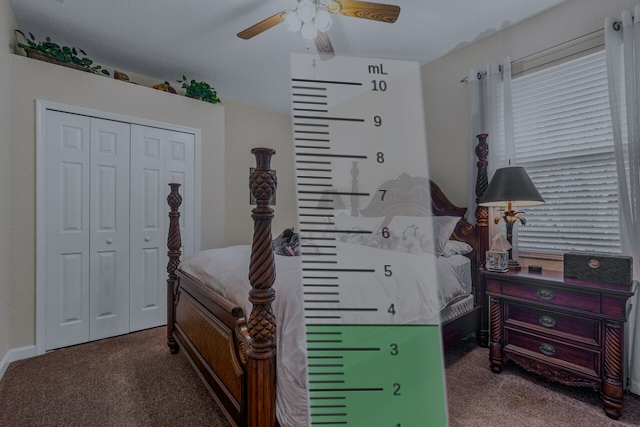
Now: 3.6
